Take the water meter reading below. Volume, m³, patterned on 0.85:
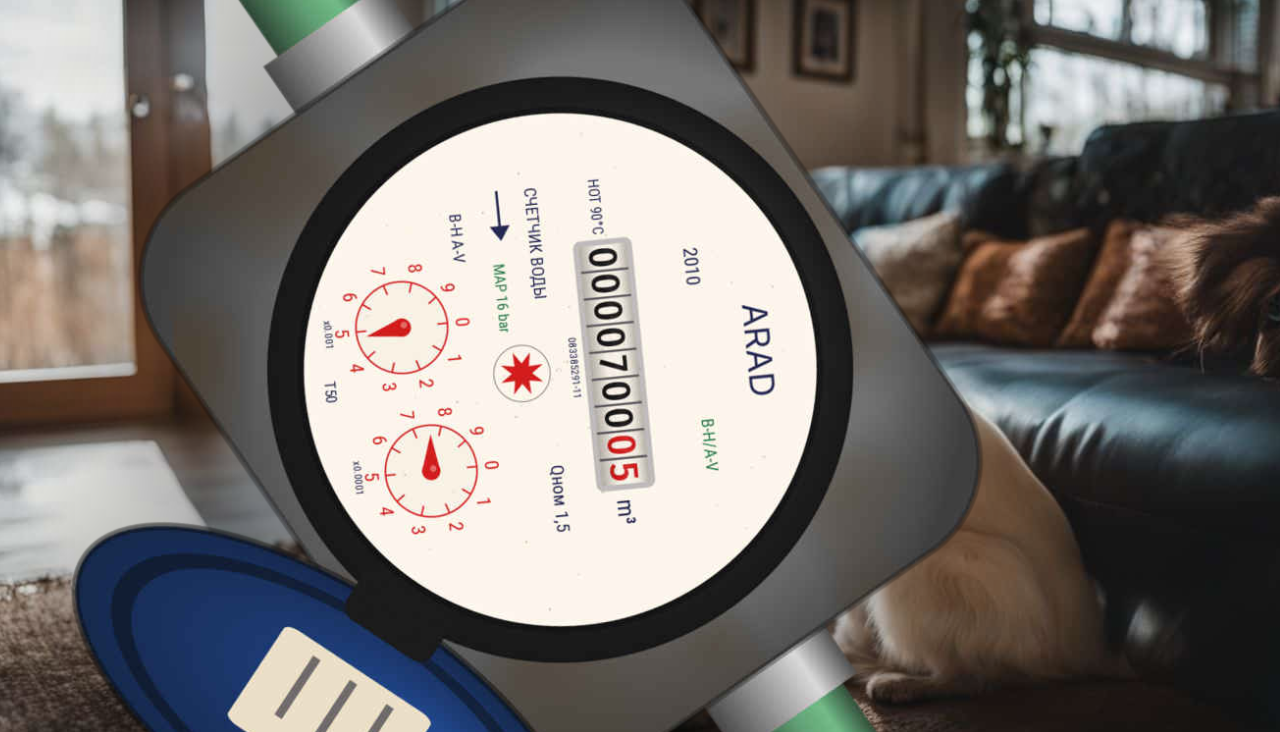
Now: 700.0547
